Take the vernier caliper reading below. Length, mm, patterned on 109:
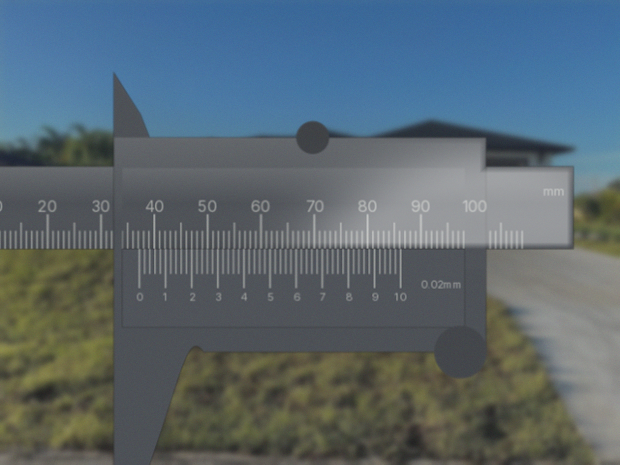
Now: 37.2
